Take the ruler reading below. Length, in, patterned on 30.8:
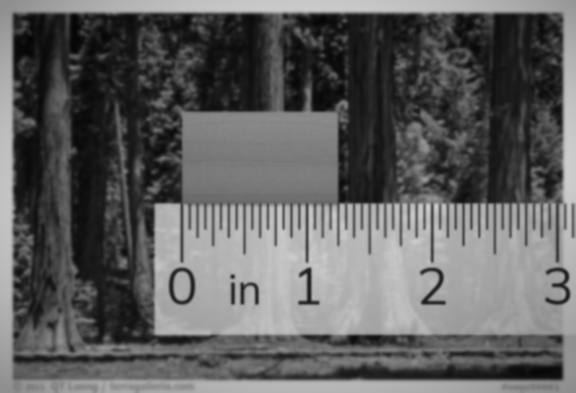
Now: 1.25
